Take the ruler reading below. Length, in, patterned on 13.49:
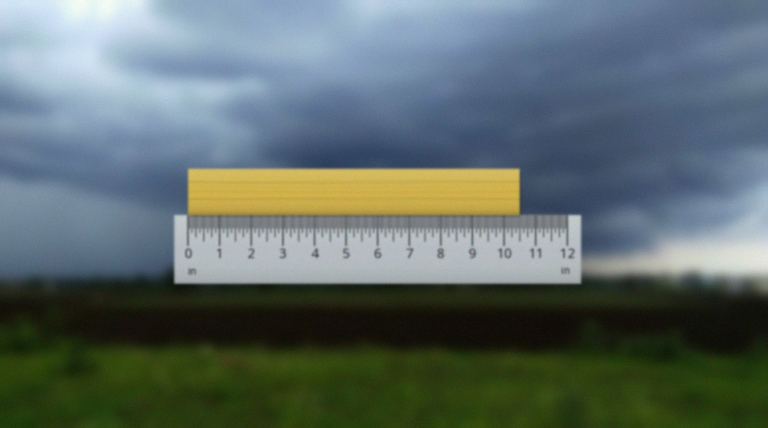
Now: 10.5
